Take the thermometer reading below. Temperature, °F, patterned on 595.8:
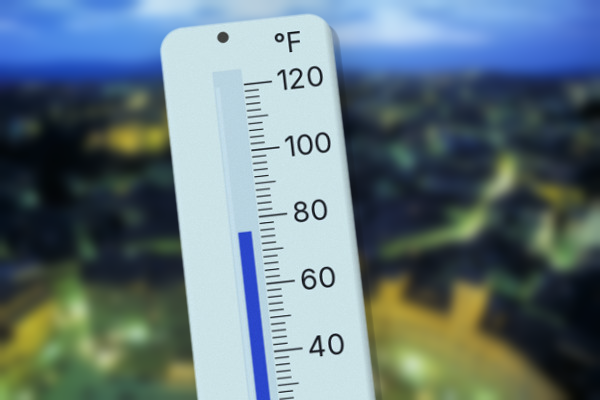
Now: 76
